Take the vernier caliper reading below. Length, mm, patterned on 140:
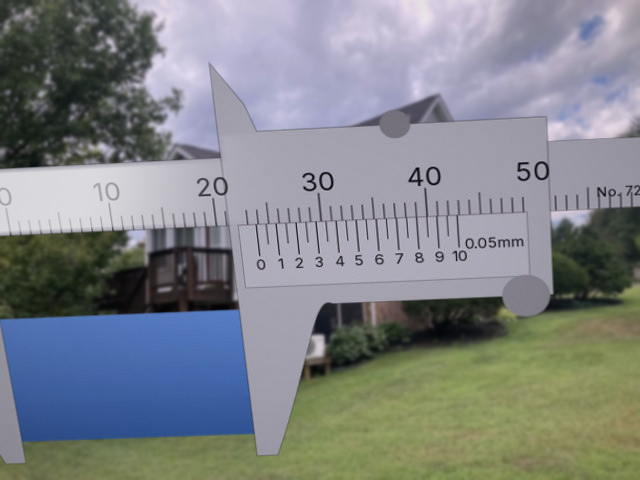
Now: 23.8
